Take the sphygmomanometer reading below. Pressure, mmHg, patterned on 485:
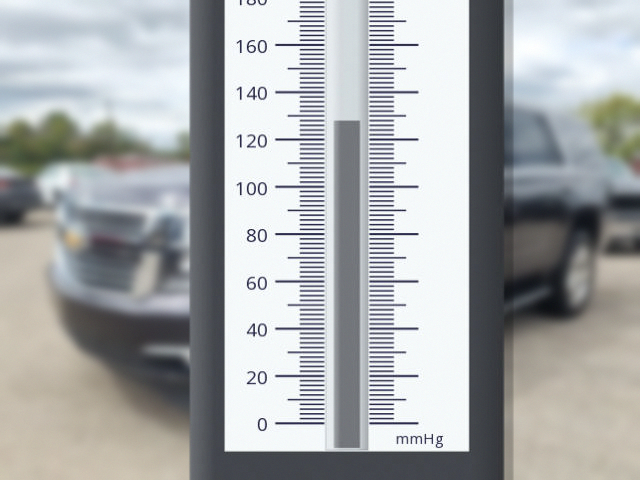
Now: 128
